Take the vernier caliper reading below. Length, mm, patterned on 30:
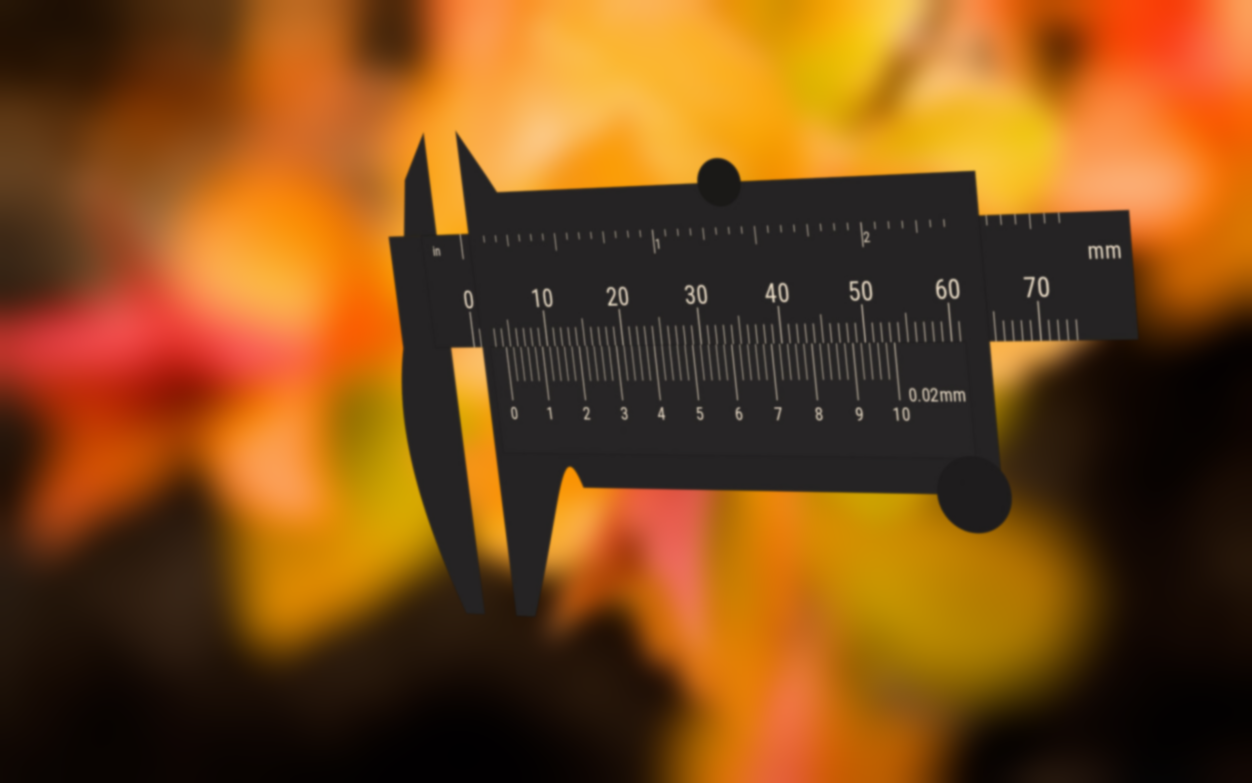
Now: 4.4
